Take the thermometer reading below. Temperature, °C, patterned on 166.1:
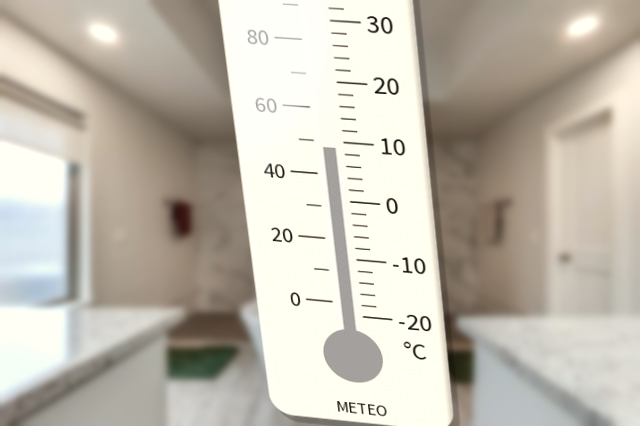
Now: 9
